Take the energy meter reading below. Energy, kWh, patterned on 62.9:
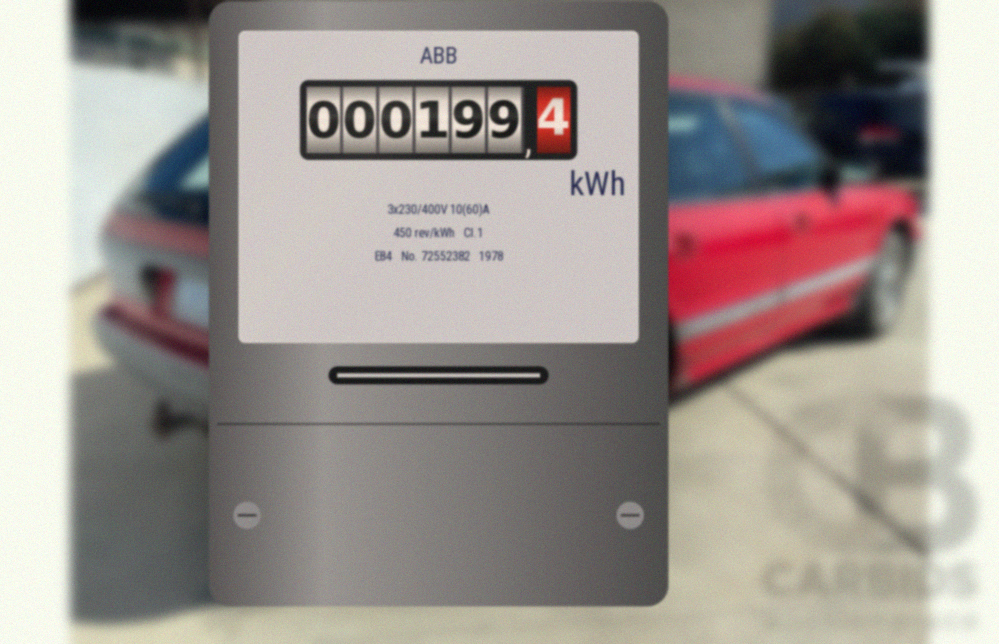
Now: 199.4
